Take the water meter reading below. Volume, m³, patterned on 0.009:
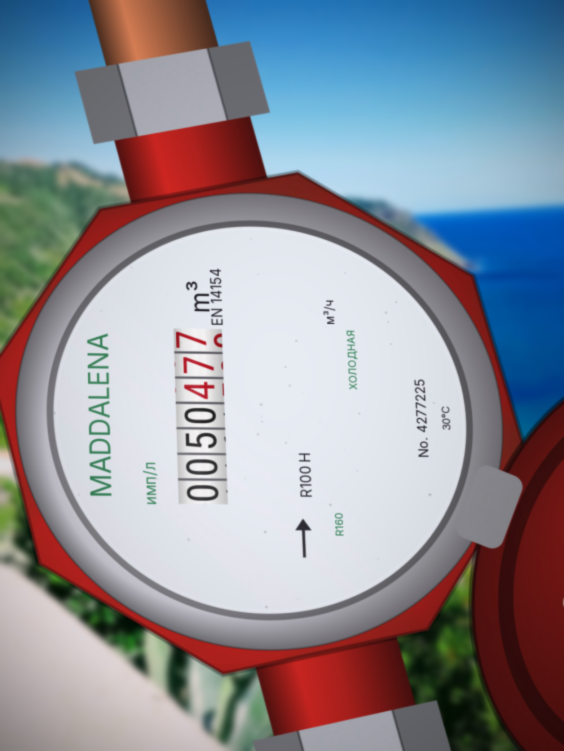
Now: 50.477
